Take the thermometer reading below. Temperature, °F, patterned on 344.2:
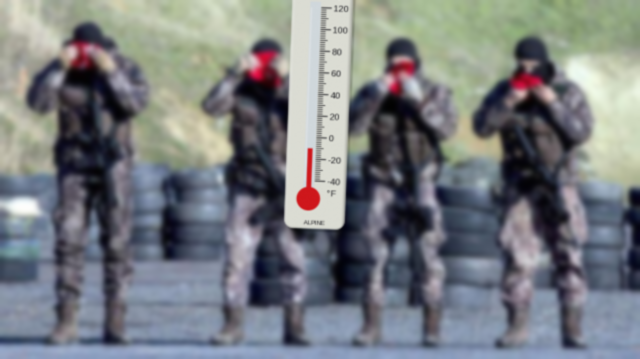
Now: -10
